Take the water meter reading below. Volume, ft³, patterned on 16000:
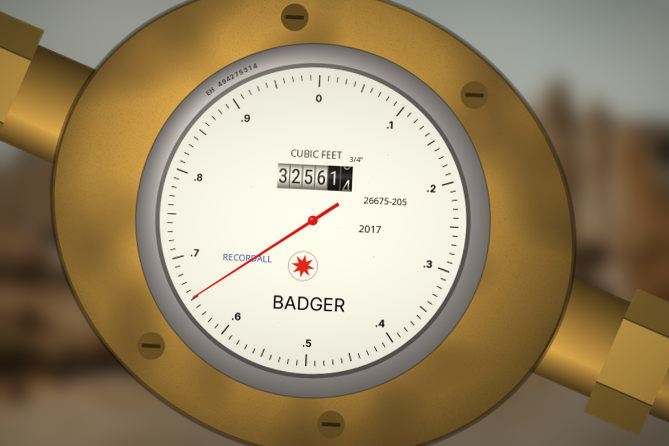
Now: 325613.65
